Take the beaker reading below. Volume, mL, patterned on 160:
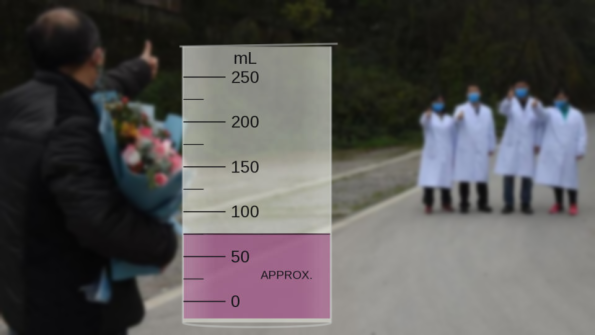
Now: 75
